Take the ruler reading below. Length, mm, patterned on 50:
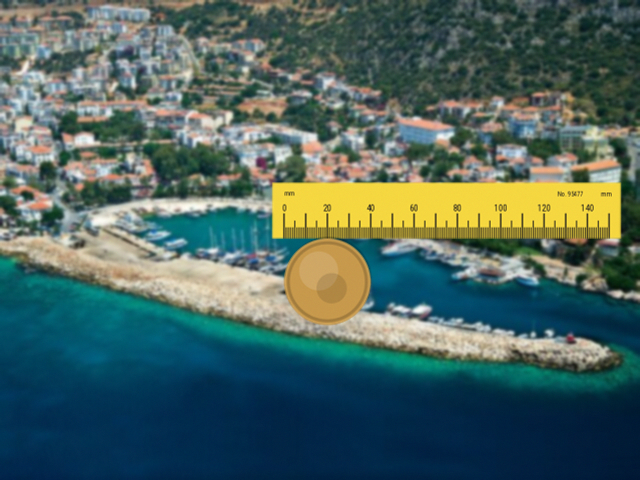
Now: 40
